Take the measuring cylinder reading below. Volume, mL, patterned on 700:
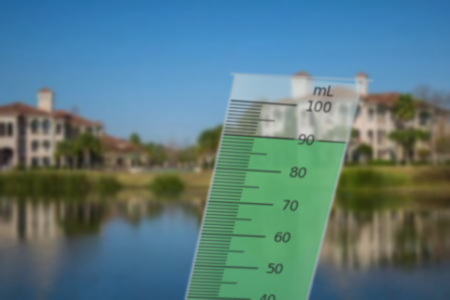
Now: 90
